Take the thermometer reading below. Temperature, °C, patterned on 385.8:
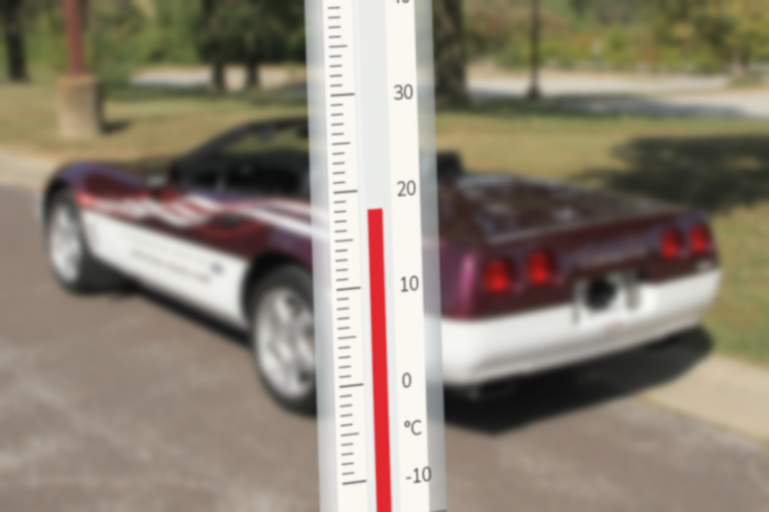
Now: 18
